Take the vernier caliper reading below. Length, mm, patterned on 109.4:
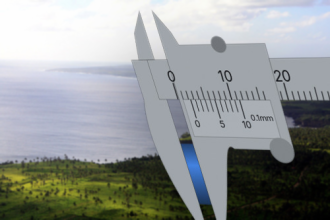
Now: 2.4
